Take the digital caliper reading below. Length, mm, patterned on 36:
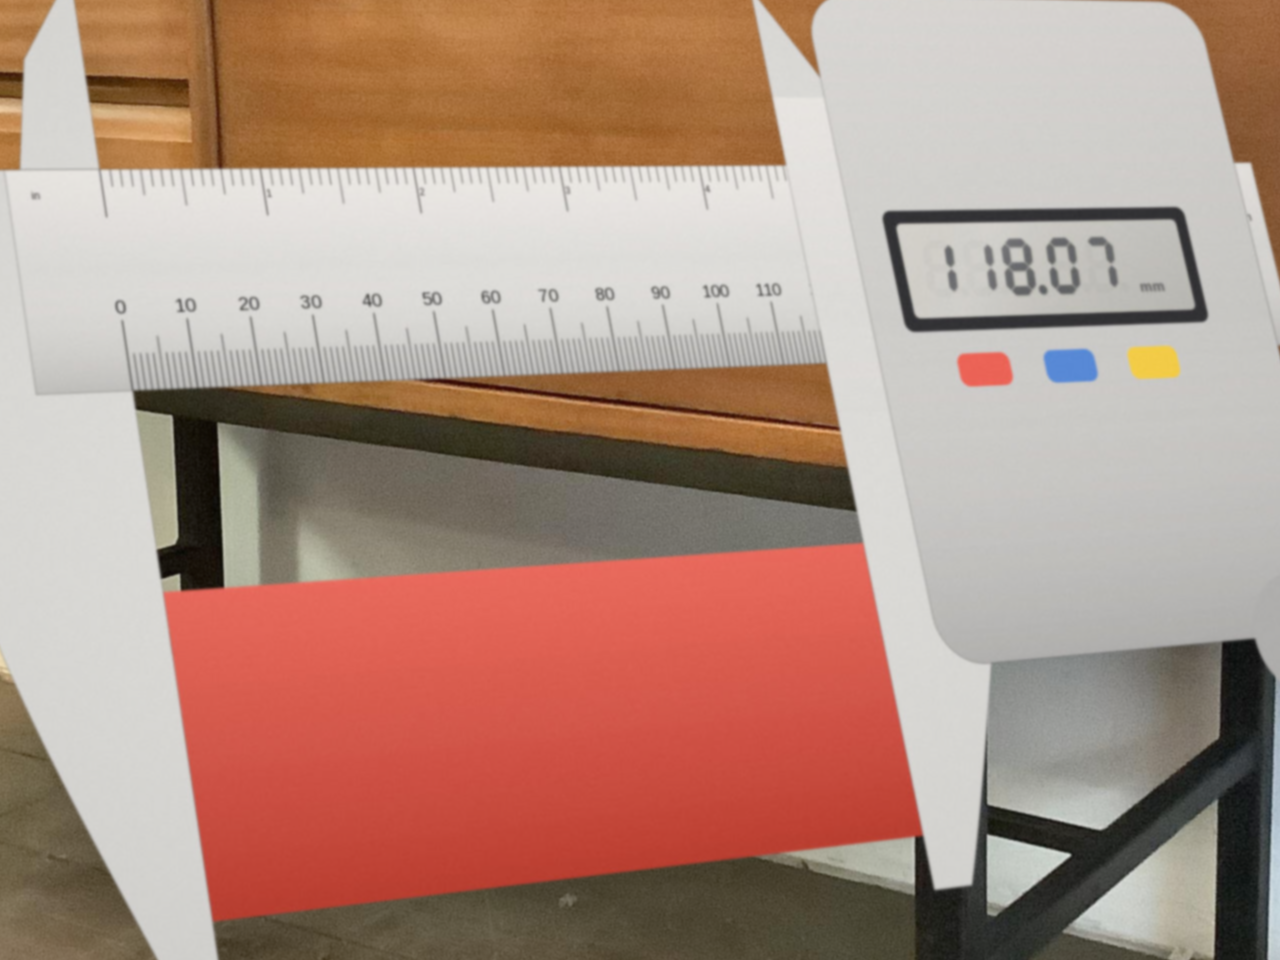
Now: 118.07
